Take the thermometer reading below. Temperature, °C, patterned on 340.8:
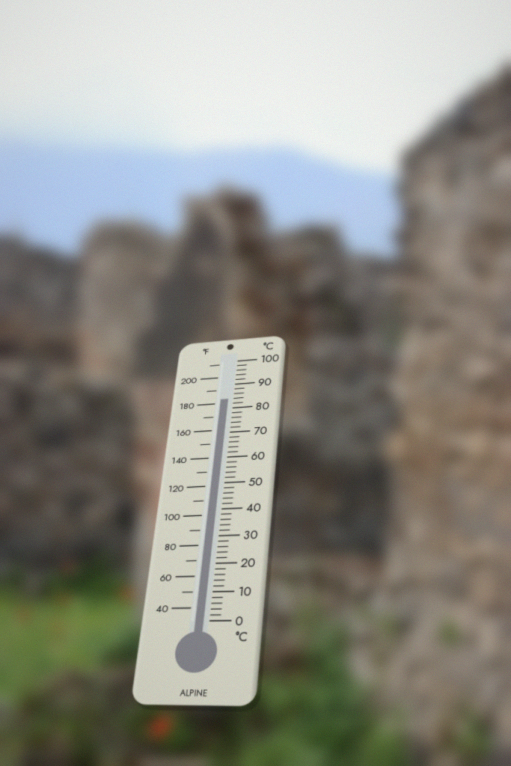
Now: 84
